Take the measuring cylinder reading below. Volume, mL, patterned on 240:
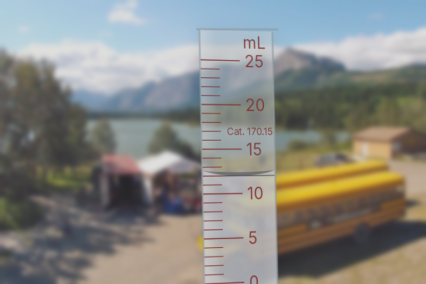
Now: 12
